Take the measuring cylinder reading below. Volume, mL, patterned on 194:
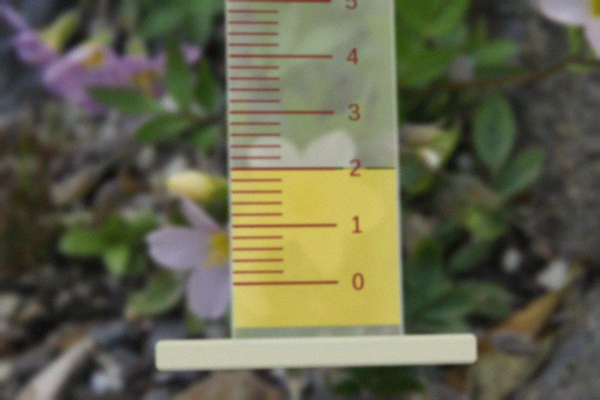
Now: 2
